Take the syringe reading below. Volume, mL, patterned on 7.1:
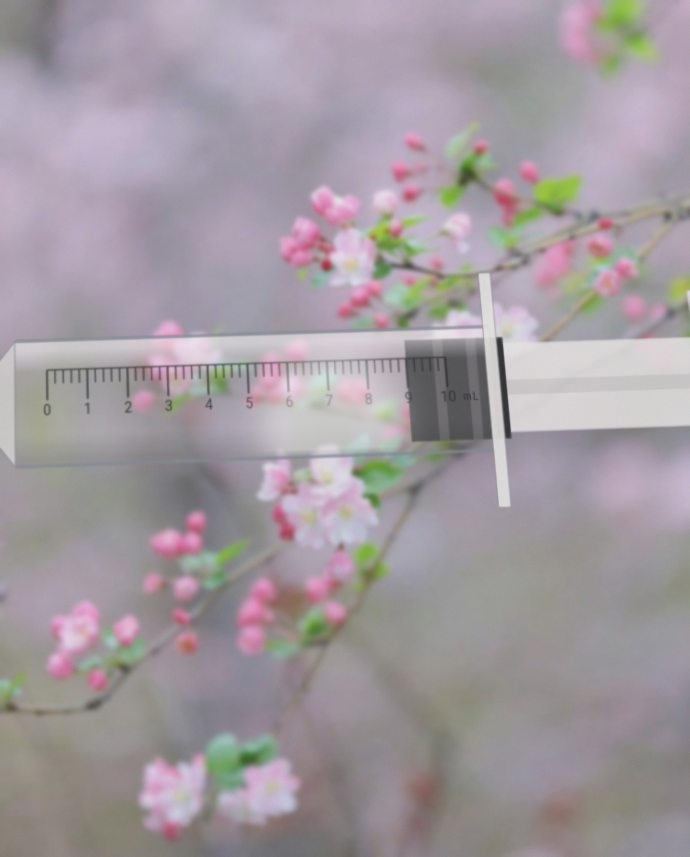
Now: 9
